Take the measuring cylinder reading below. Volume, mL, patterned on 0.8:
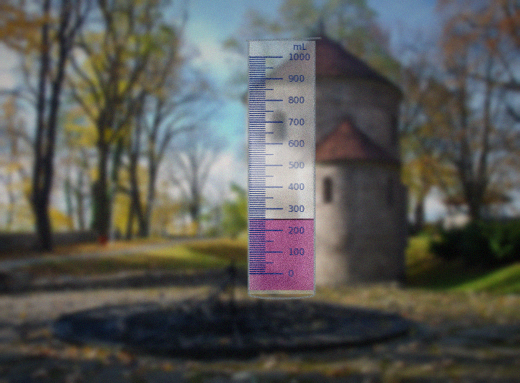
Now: 250
